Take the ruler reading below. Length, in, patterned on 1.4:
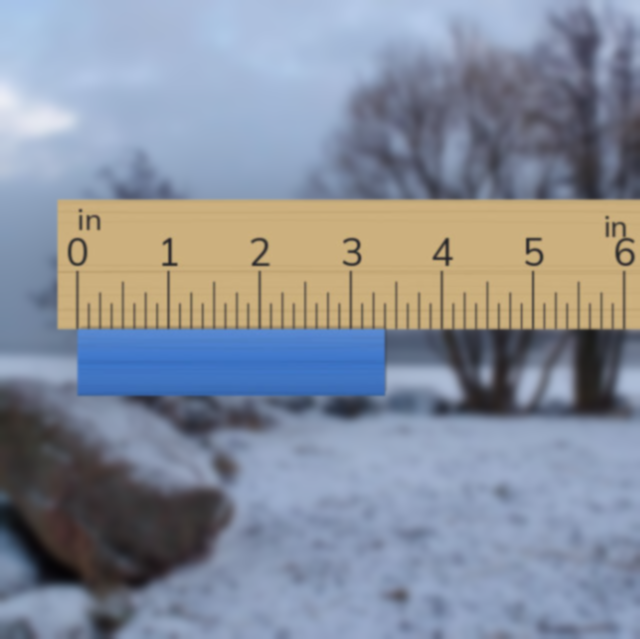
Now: 3.375
